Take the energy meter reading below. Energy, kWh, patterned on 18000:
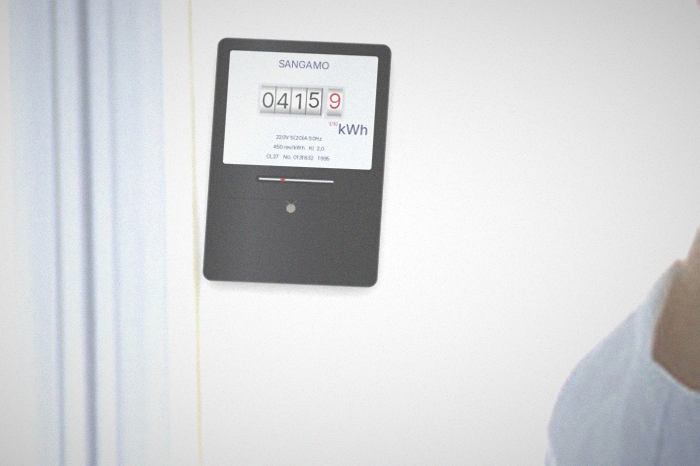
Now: 415.9
